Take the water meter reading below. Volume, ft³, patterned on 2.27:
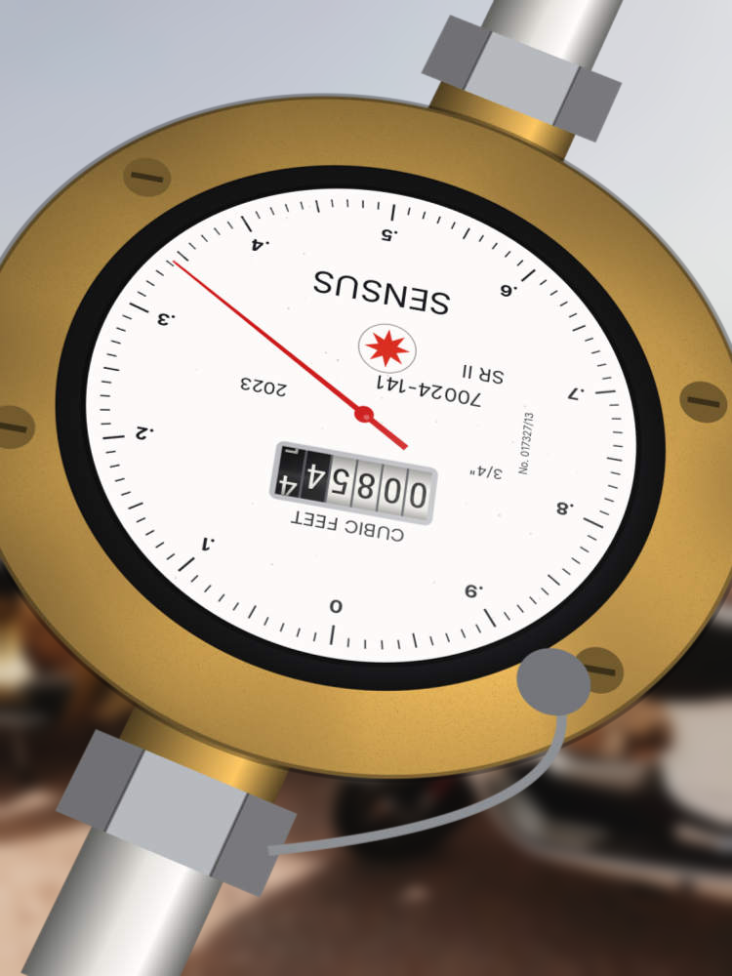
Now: 8544.34
